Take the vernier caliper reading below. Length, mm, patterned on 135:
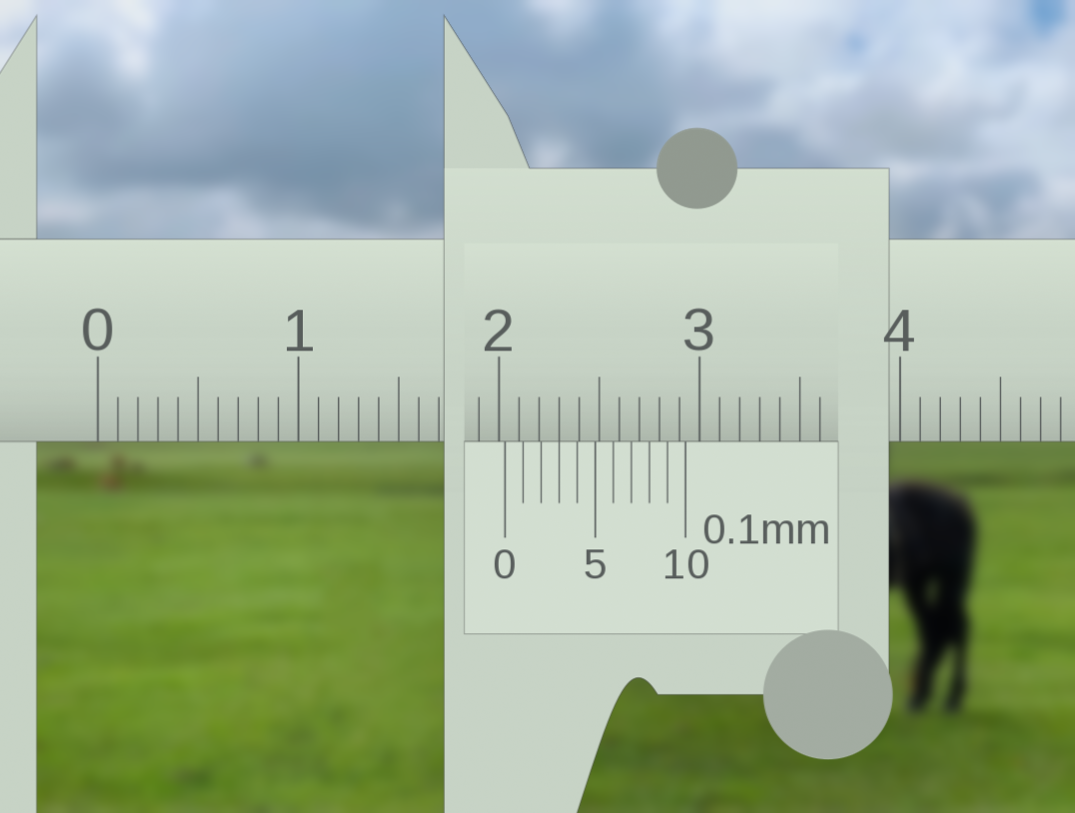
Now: 20.3
